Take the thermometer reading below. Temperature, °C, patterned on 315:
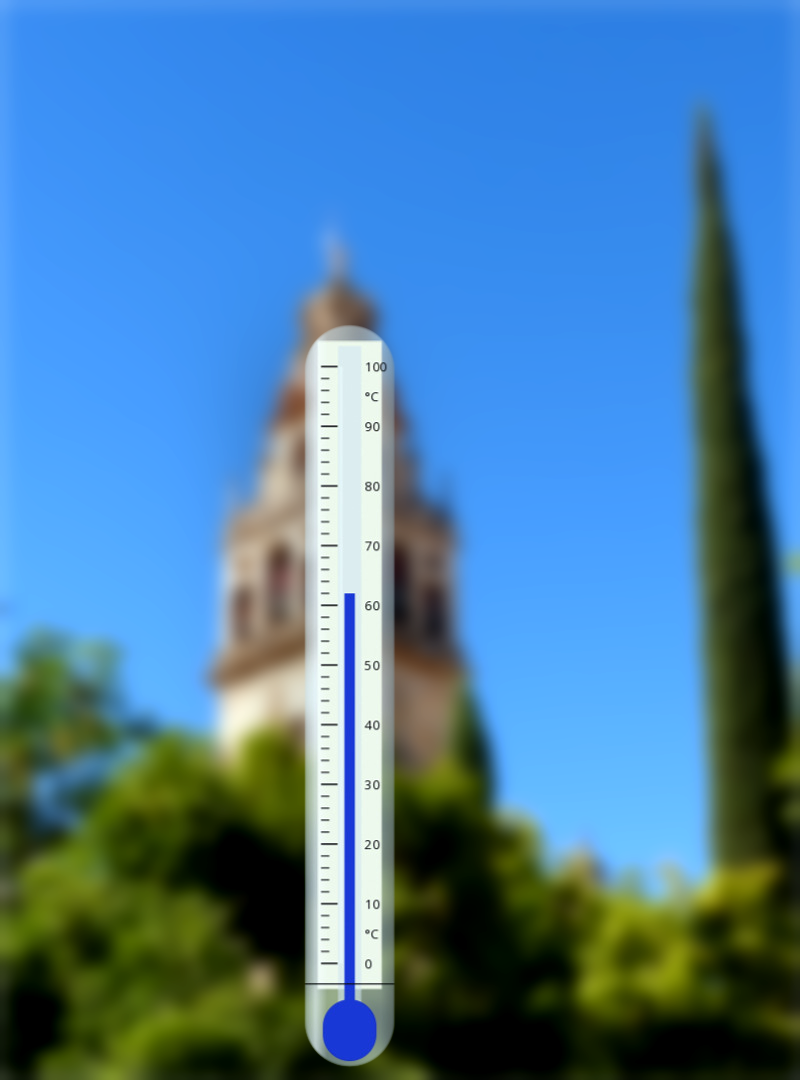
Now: 62
